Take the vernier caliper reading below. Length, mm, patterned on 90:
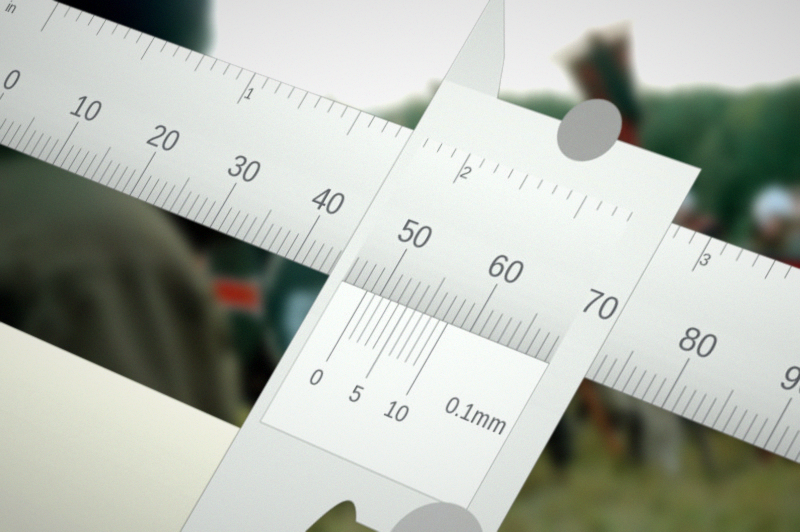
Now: 48.6
